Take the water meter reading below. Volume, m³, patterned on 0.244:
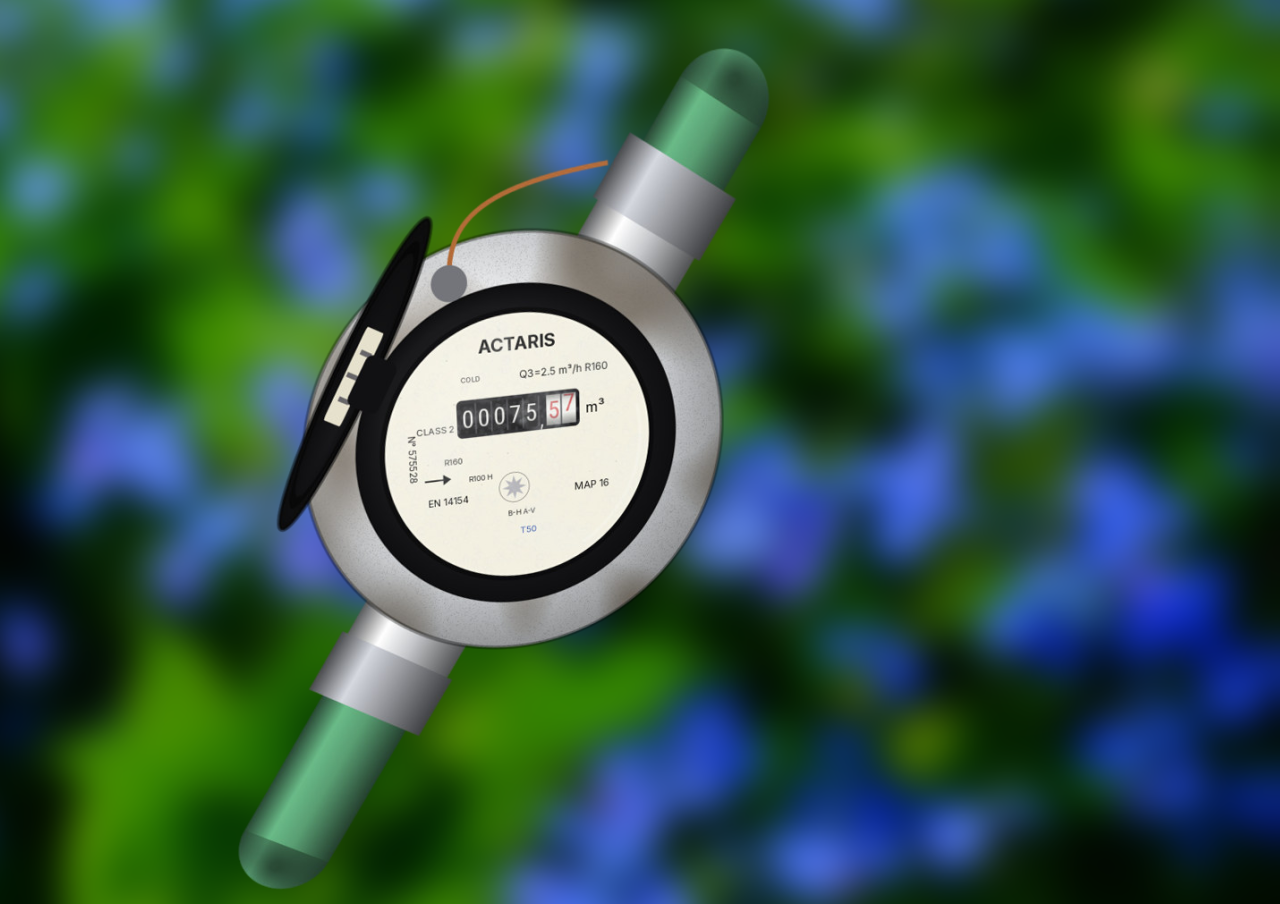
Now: 75.57
